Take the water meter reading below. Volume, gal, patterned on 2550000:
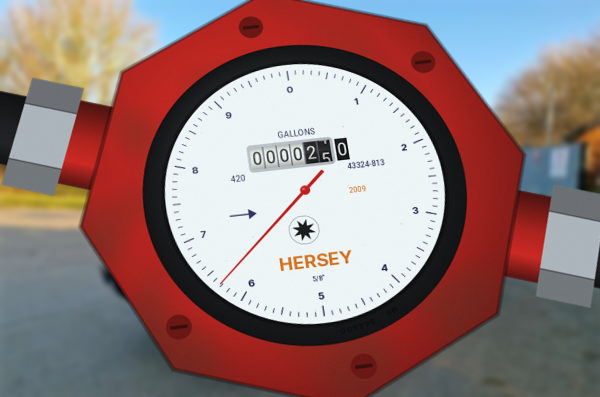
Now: 246.3
